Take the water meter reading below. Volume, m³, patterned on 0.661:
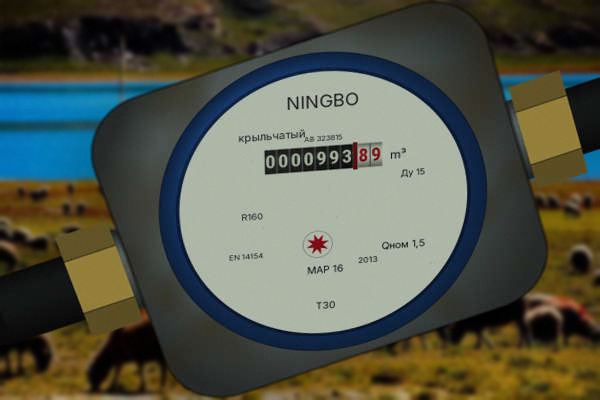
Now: 993.89
